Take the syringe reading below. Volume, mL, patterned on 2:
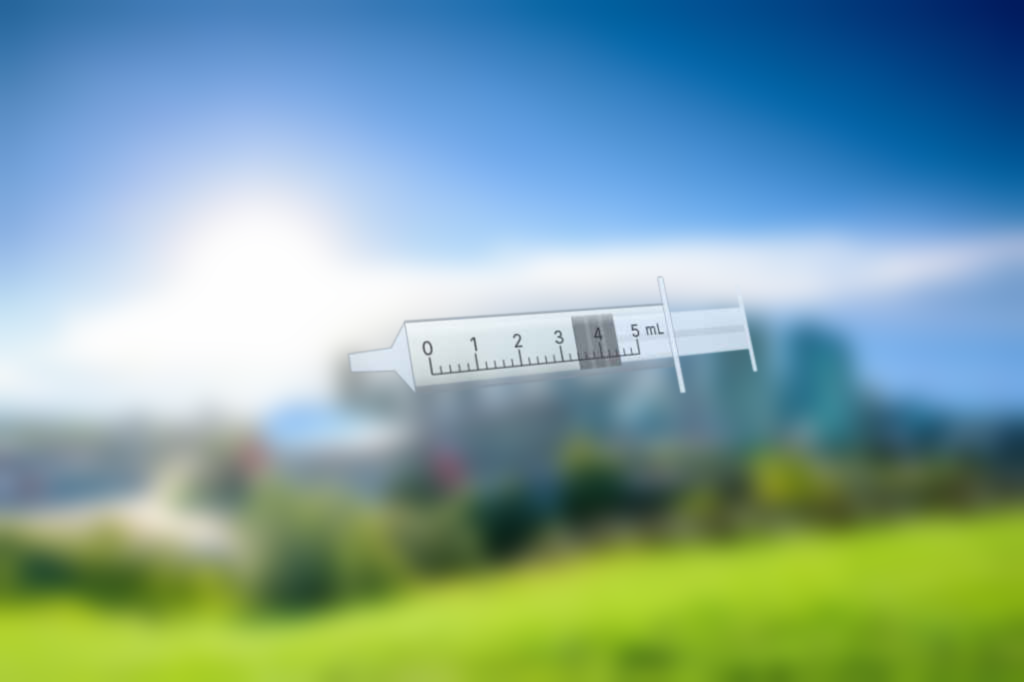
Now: 3.4
